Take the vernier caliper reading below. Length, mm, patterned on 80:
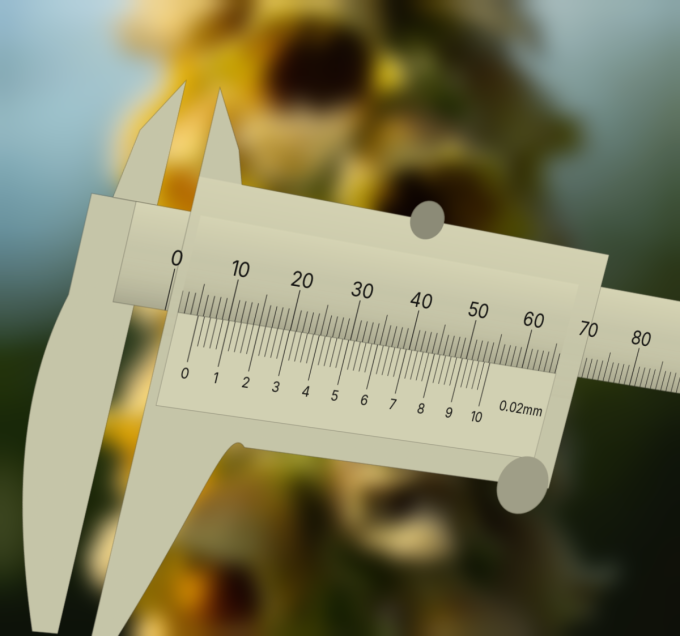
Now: 5.2
